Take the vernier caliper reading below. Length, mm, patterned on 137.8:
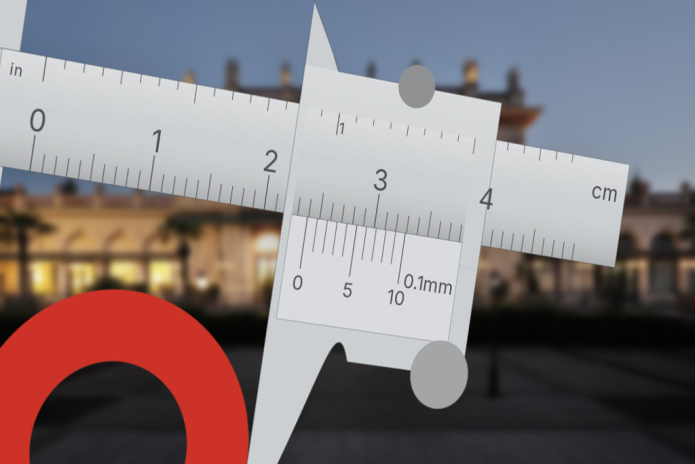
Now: 23.9
